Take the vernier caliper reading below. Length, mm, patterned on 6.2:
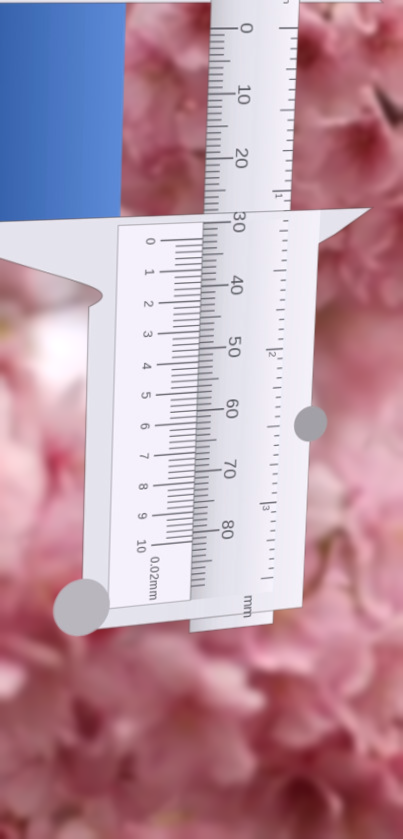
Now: 32.5
